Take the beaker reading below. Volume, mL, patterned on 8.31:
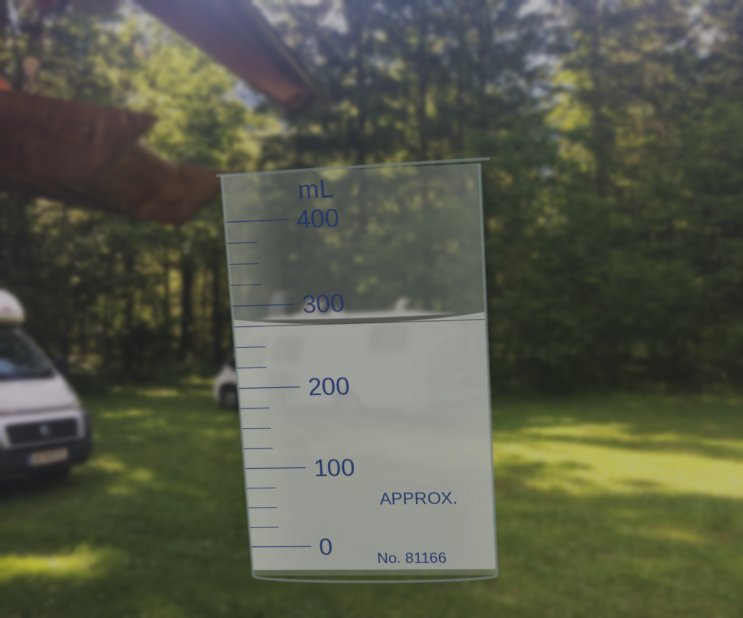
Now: 275
